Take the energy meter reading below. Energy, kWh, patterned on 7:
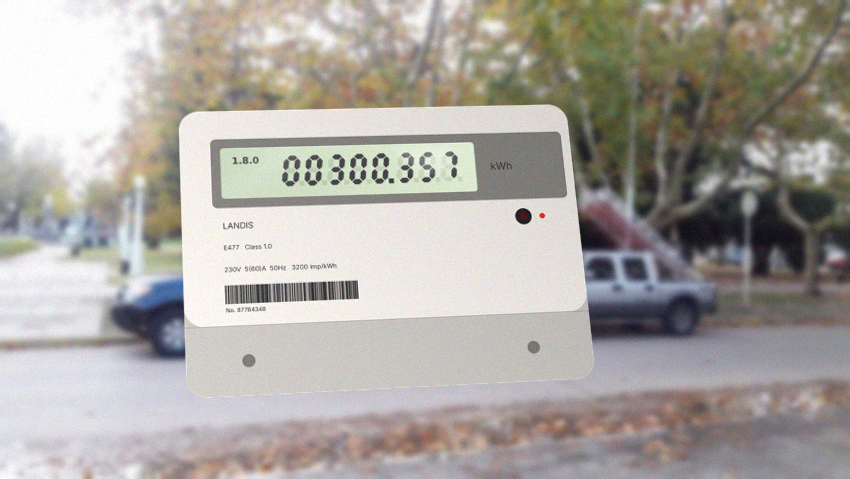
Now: 300.357
